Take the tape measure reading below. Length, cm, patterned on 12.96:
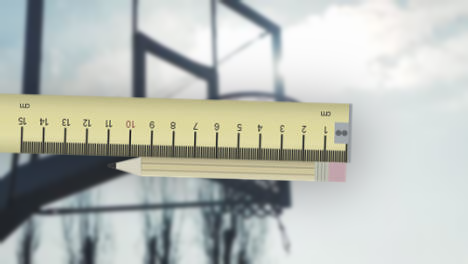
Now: 11
